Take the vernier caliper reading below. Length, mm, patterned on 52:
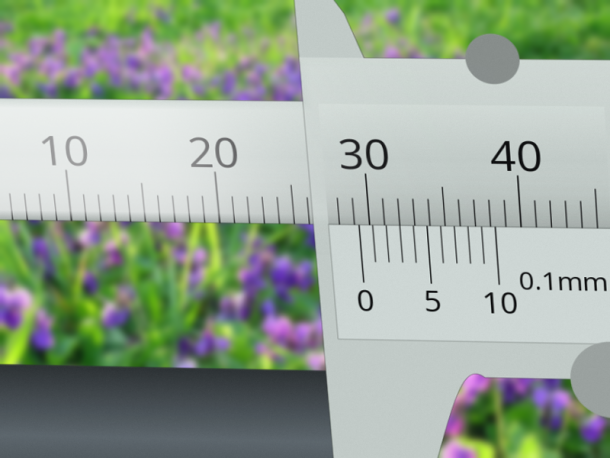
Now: 29.3
